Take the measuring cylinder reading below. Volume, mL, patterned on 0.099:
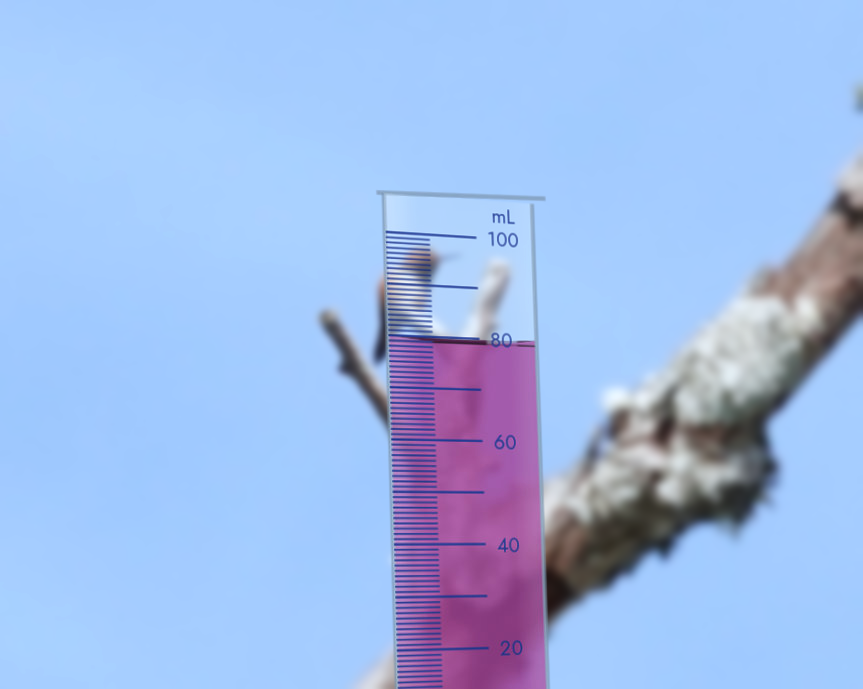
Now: 79
